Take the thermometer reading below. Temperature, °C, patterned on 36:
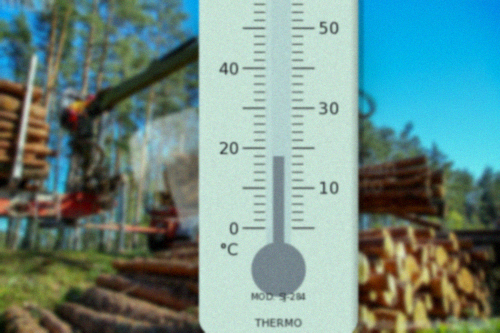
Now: 18
